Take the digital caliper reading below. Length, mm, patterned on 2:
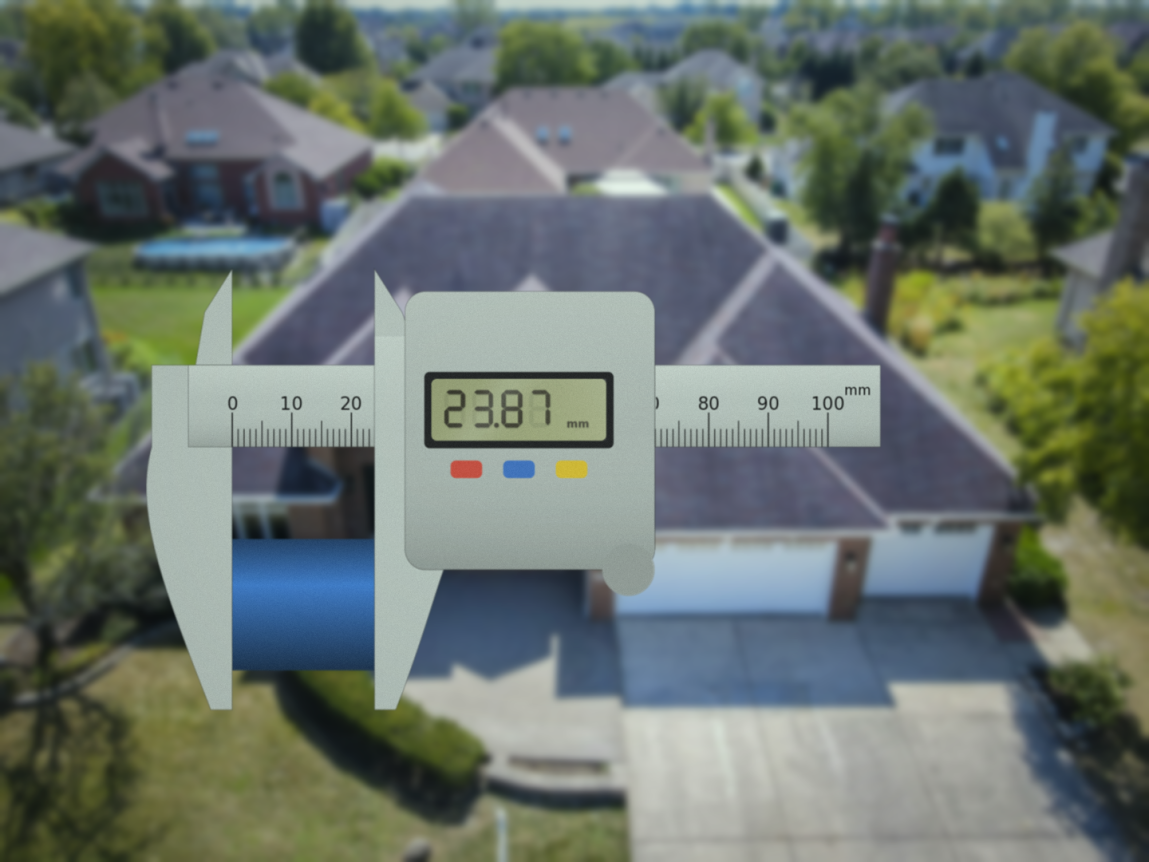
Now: 23.87
